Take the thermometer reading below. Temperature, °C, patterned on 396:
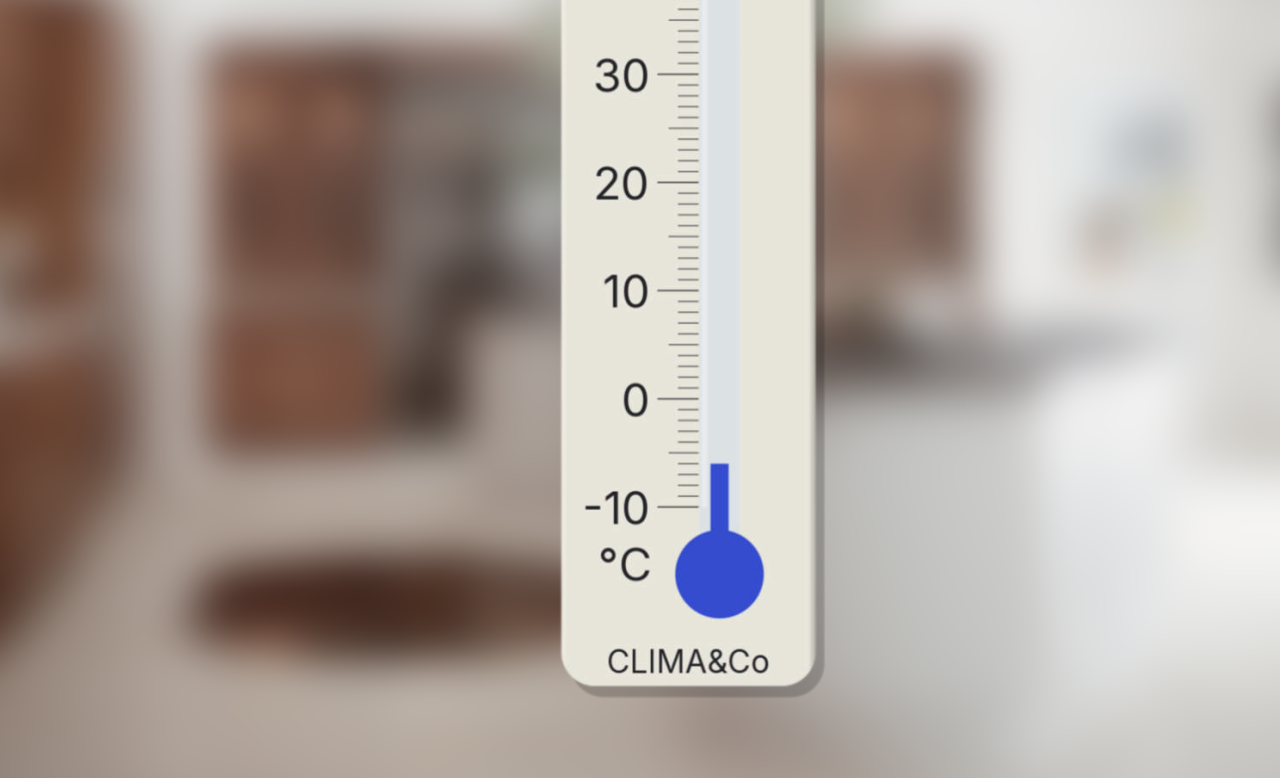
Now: -6
